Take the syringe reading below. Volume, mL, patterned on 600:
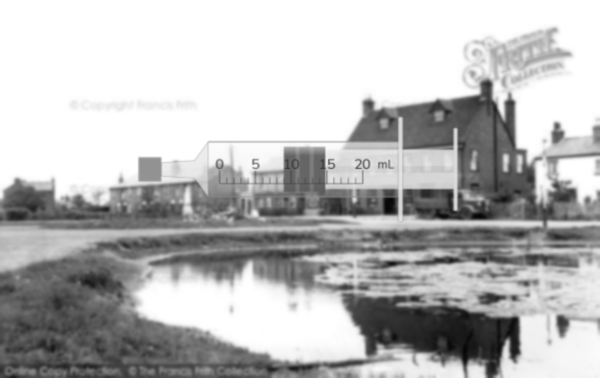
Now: 9
